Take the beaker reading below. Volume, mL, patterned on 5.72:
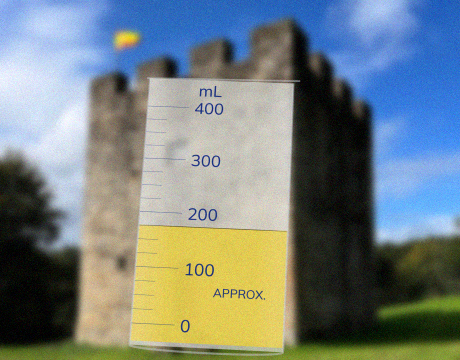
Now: 175
